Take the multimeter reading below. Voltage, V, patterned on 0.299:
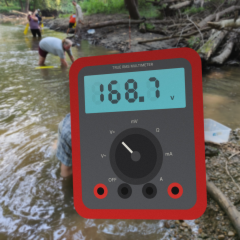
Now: 168.7
